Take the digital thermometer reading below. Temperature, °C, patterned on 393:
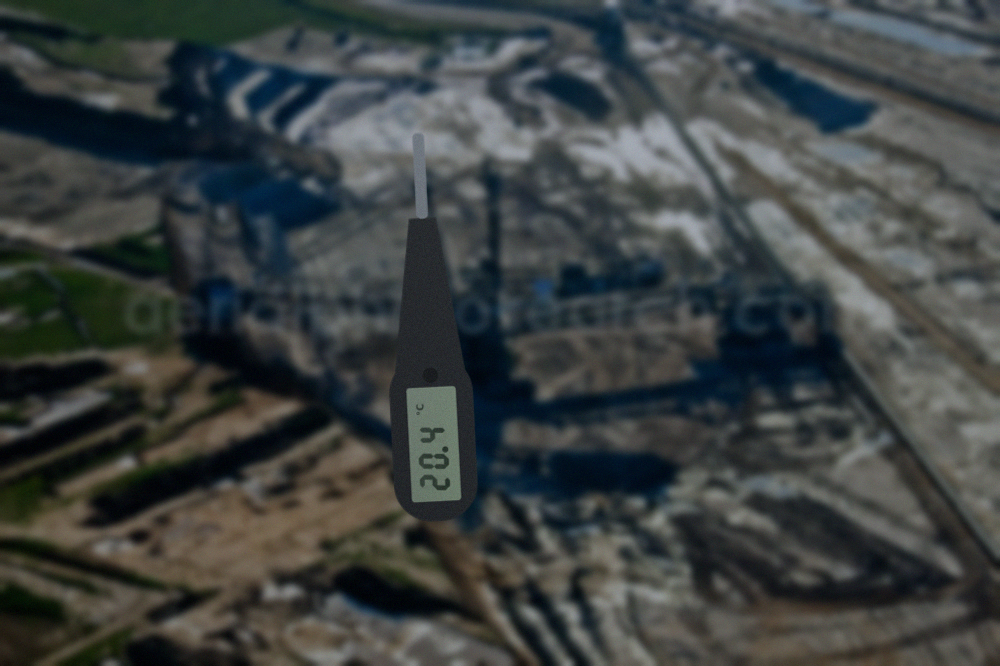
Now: 20.4
